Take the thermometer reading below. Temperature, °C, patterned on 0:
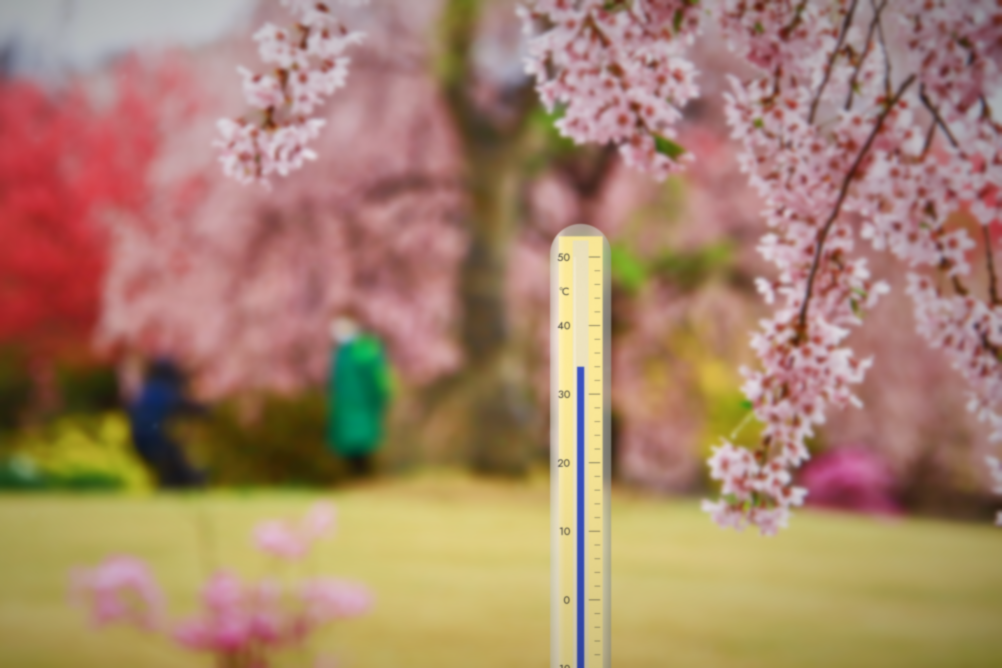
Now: 34
